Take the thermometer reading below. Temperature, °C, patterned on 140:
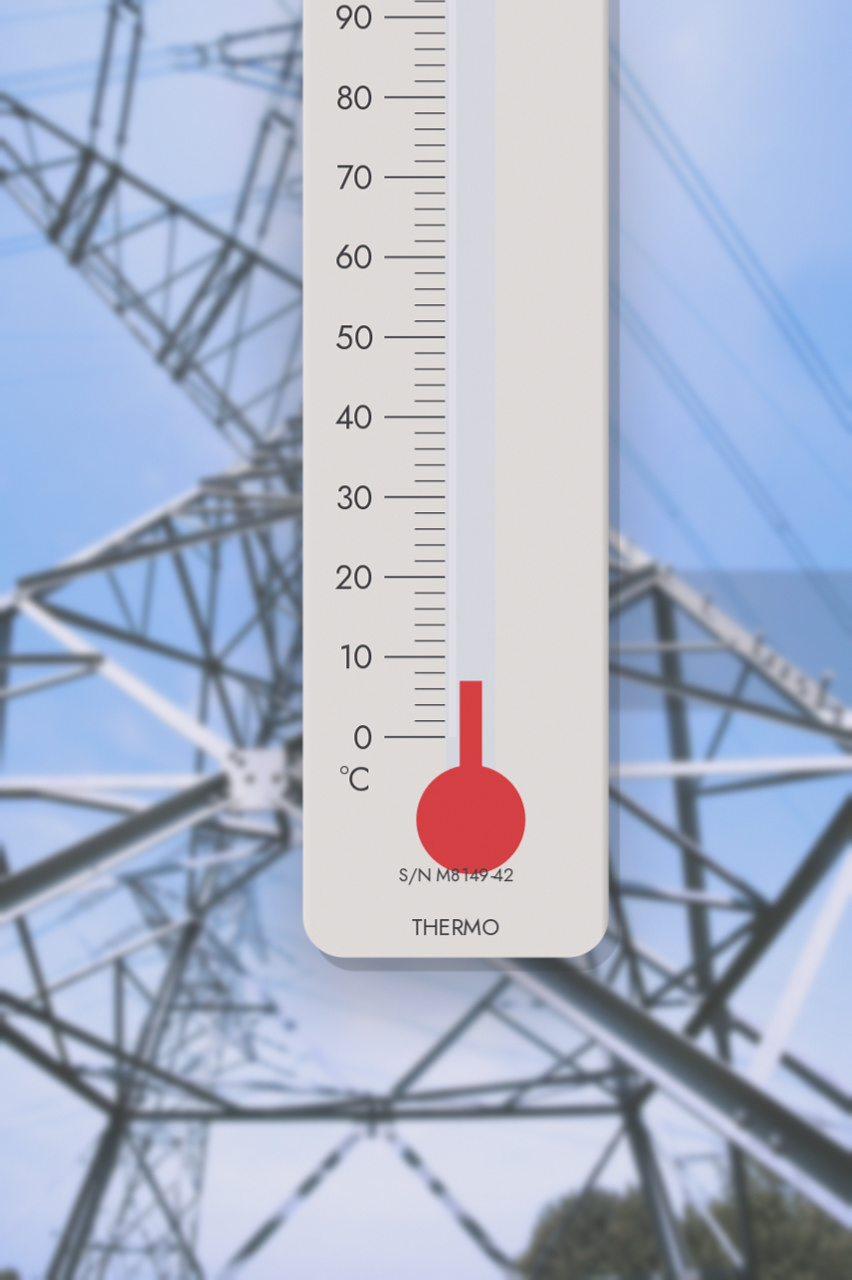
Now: 7
